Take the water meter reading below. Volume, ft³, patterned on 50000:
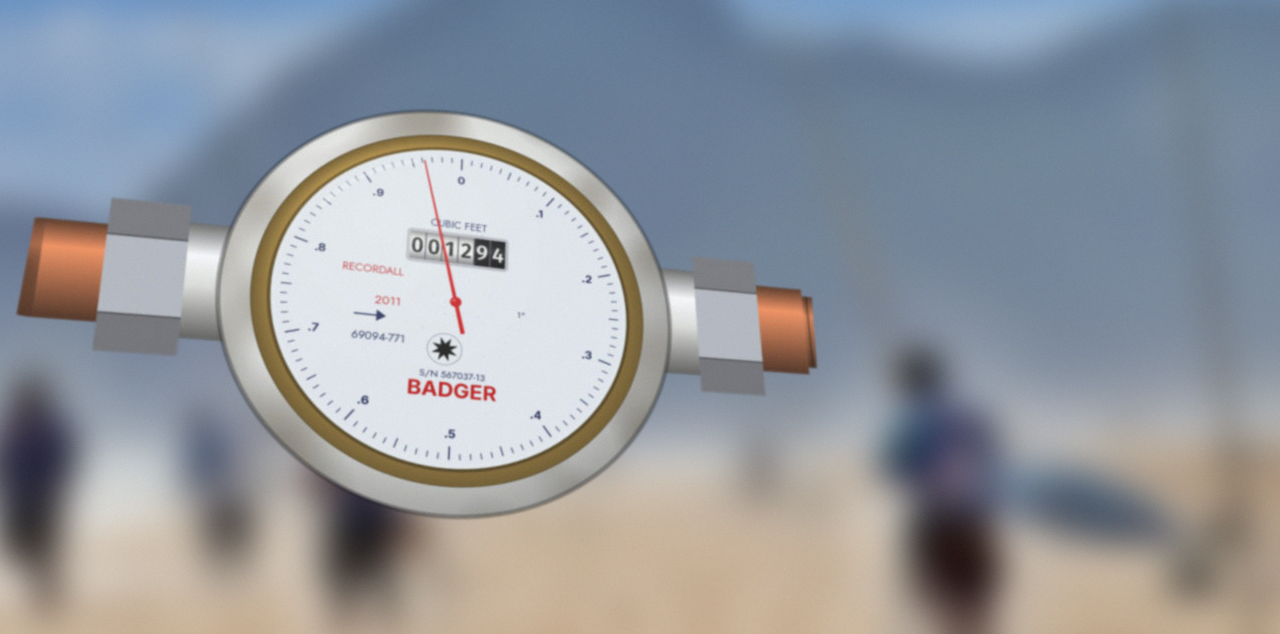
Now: 1293.96
